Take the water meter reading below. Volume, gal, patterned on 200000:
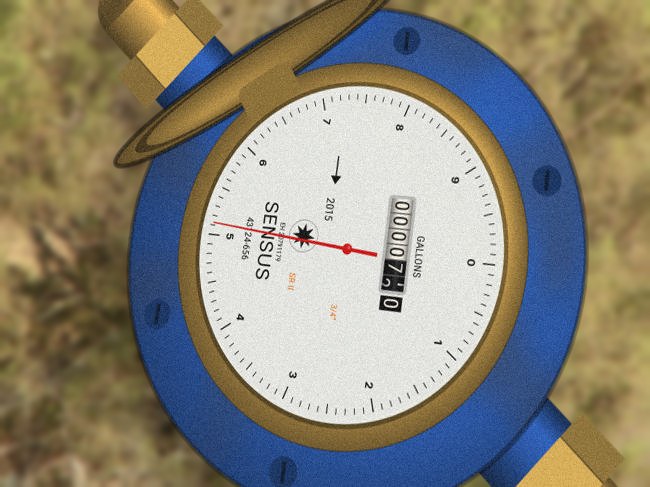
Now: 715.1
